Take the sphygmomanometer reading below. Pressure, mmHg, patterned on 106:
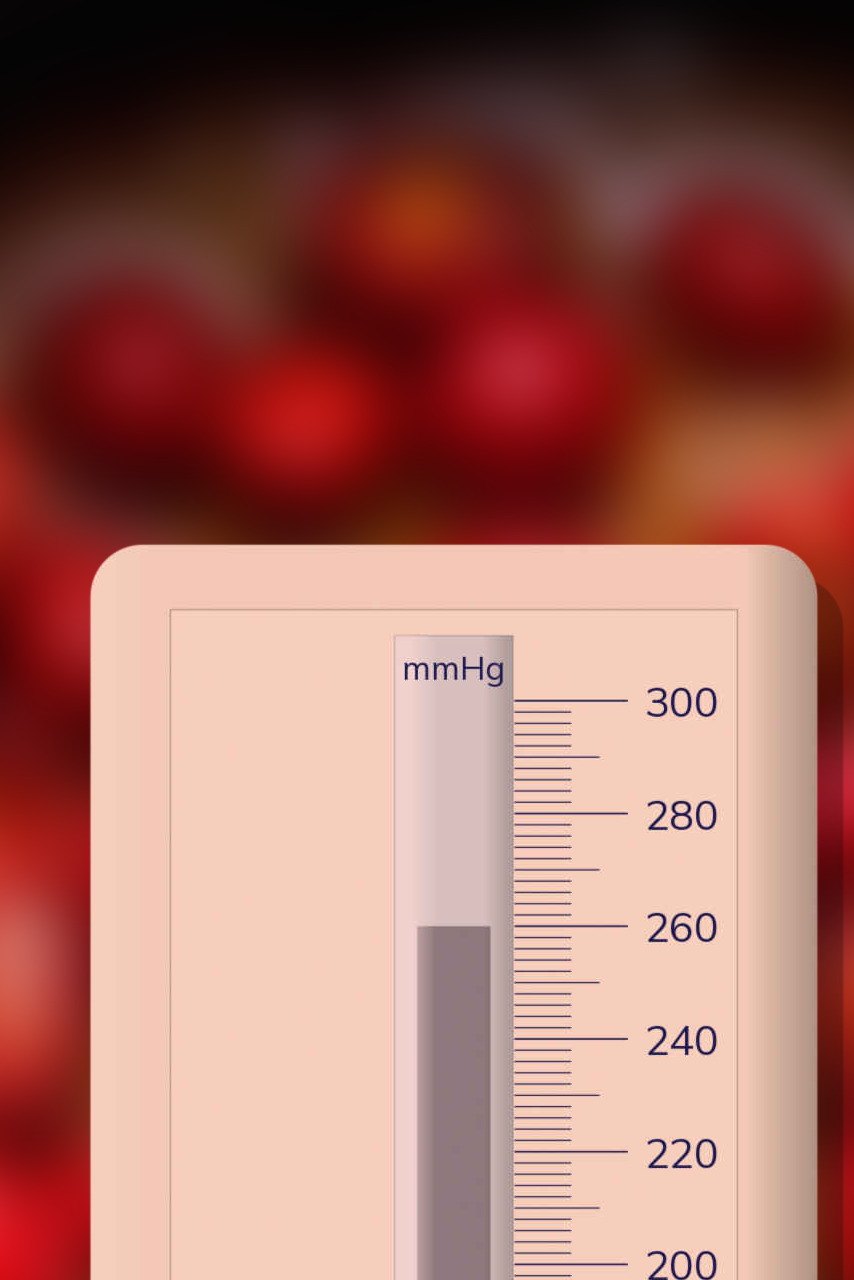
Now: 260
